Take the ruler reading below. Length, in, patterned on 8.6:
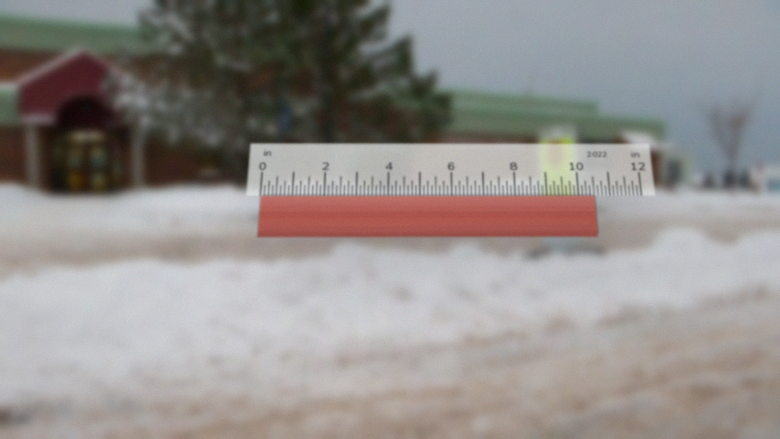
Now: 10.5
